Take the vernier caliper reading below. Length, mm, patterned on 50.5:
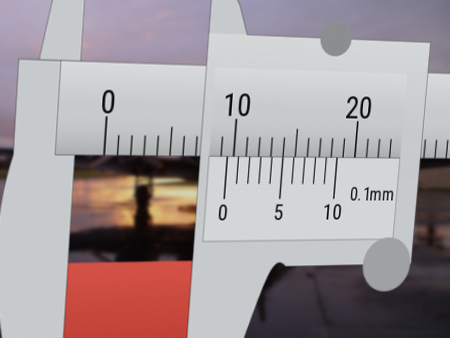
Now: 9.5
